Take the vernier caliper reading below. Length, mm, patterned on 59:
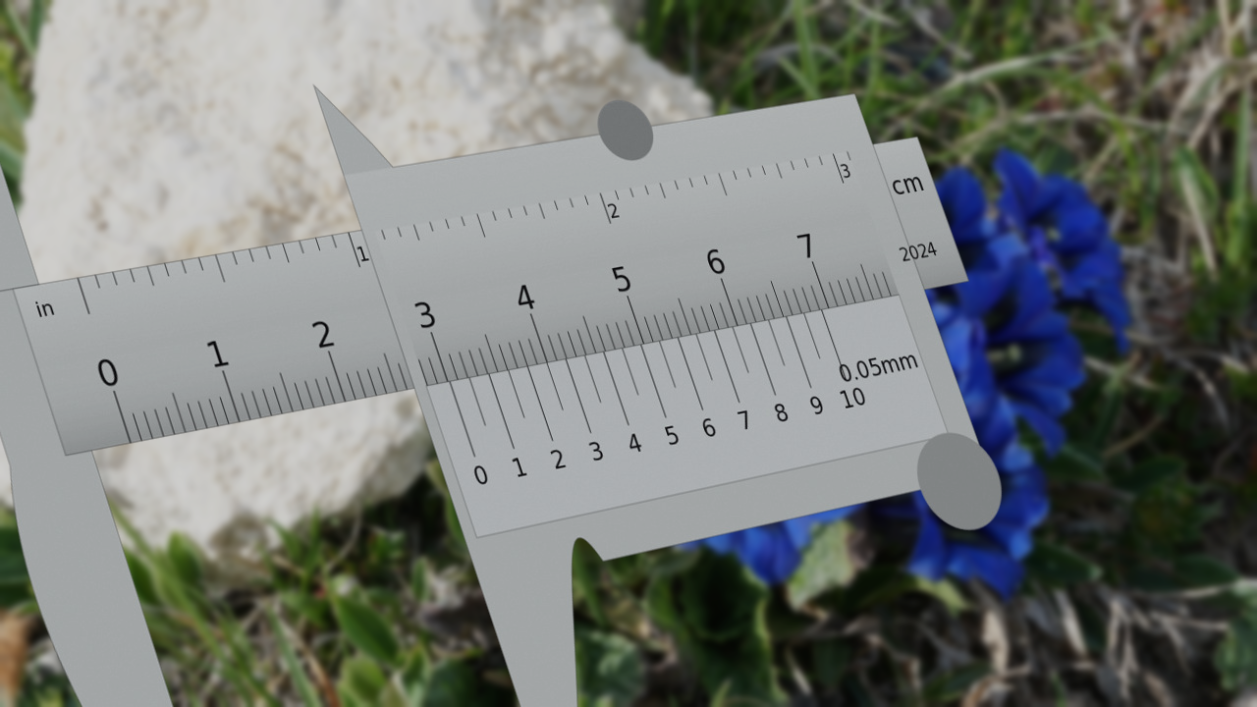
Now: 30.2
